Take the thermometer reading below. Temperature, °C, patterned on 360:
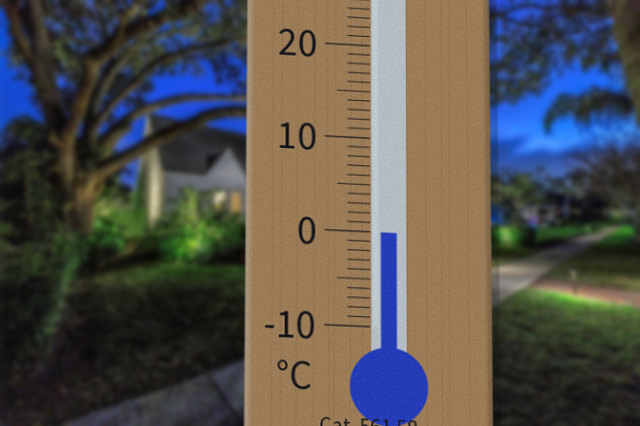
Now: 0
